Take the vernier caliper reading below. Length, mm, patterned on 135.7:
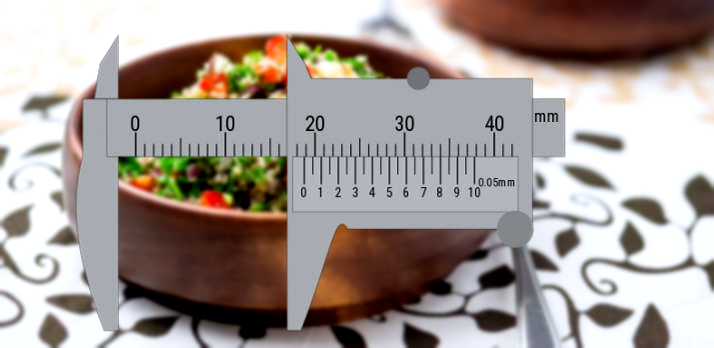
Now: 18.8
